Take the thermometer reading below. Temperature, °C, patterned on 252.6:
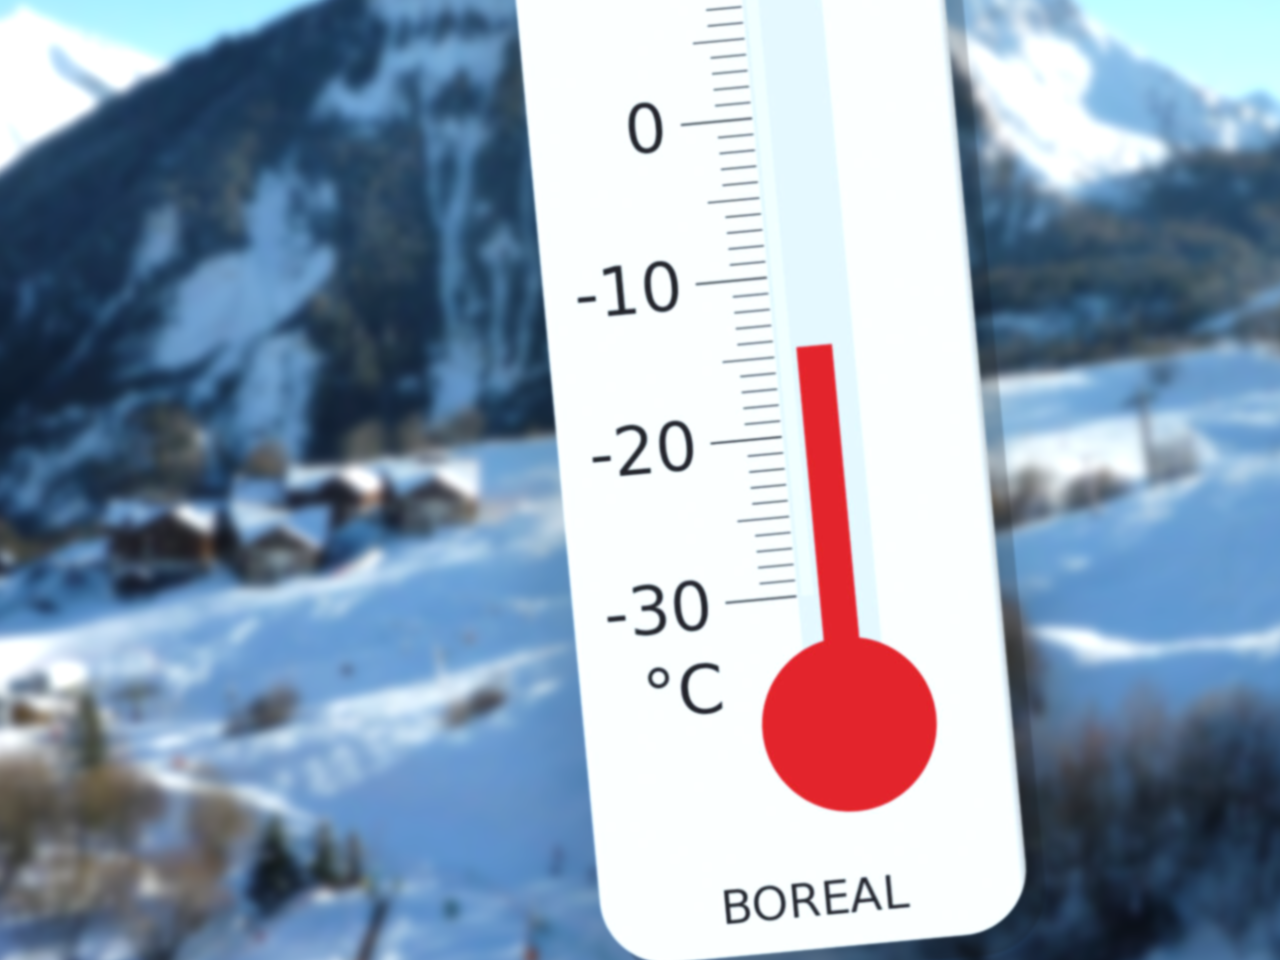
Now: -14.5
